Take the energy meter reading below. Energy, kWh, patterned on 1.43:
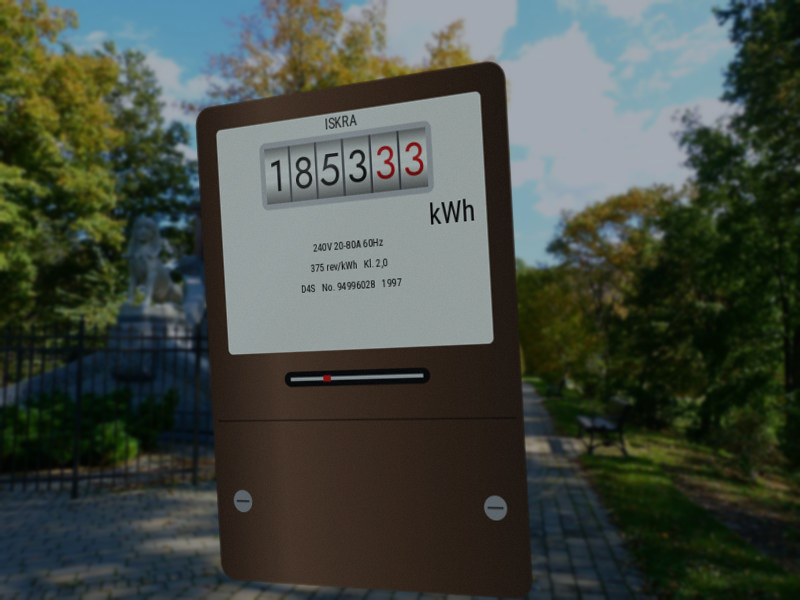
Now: 1853.33
